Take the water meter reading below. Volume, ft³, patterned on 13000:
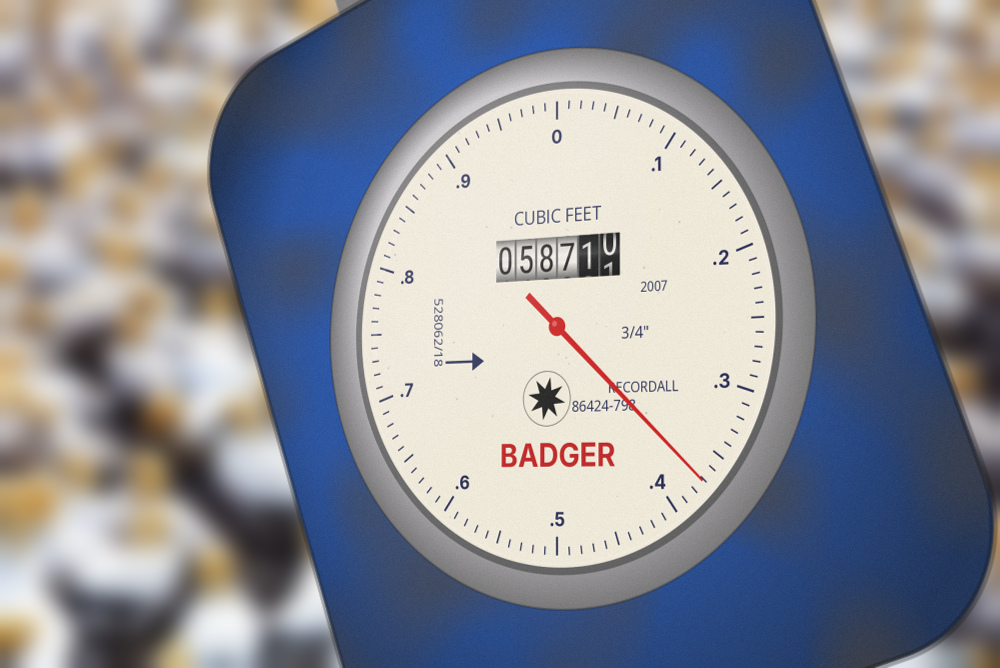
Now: 58710.37
